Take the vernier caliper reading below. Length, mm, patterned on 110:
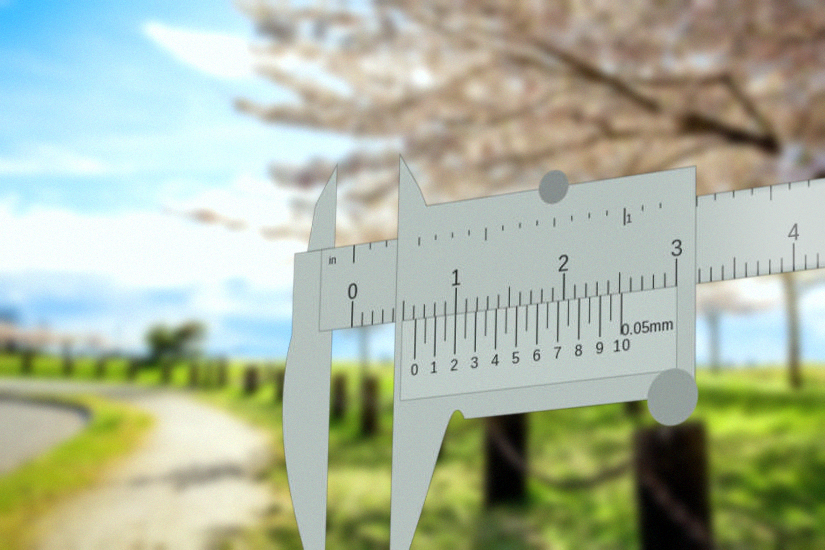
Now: 6.2
